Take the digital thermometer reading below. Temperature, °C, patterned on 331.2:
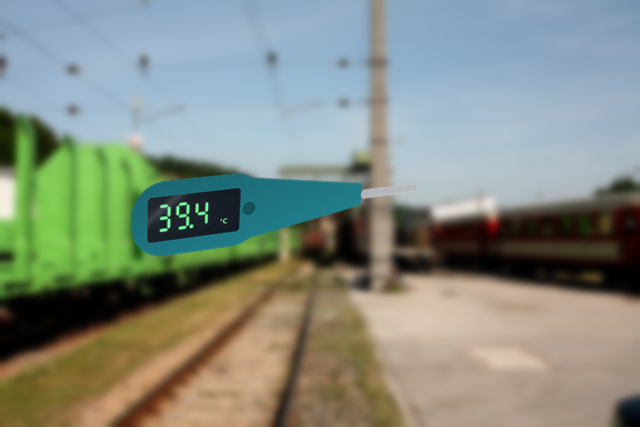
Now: 39.4
